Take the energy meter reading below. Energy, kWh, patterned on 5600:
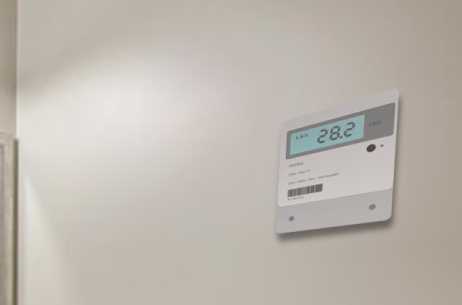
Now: 28.2
